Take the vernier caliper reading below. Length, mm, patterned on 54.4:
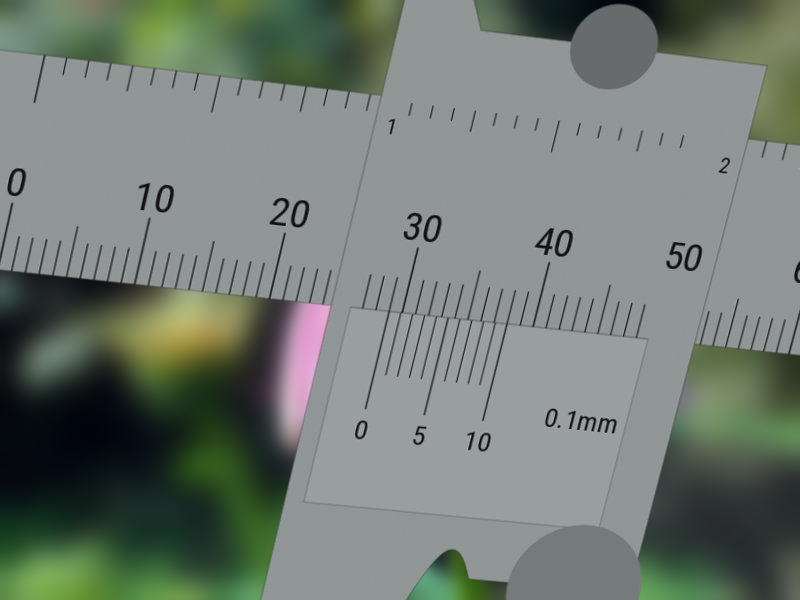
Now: 29.0
